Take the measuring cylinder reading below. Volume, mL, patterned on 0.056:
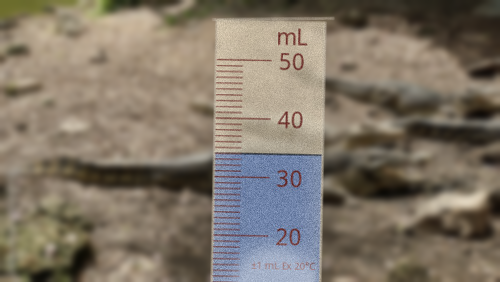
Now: 34
